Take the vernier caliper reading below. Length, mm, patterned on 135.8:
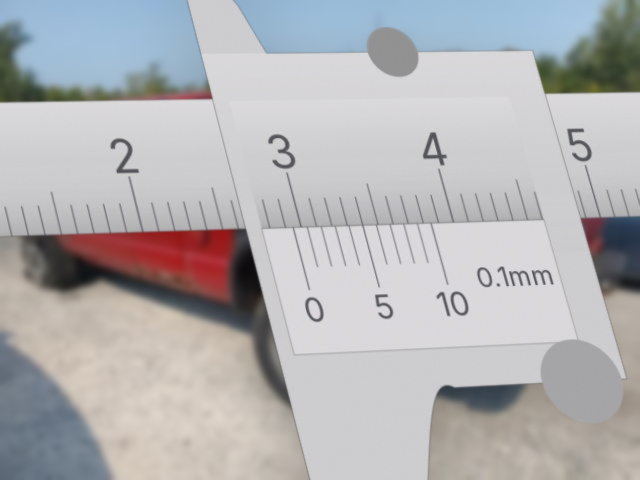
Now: 29.5
